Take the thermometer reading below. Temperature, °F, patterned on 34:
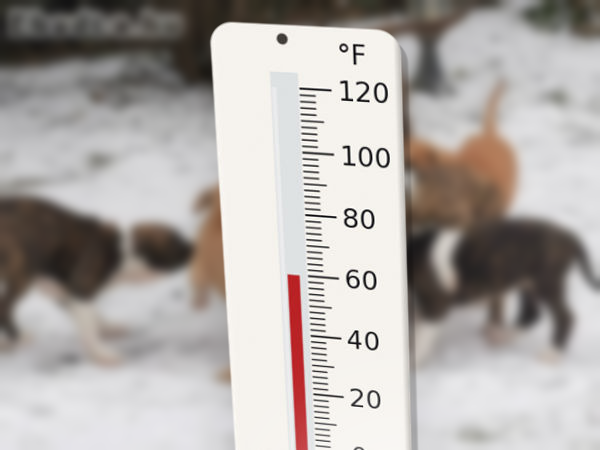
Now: 60
